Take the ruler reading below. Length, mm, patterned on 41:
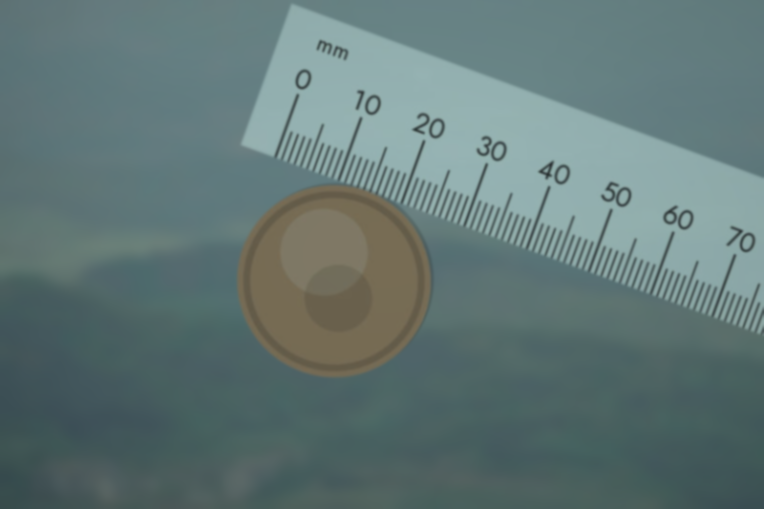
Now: 29
